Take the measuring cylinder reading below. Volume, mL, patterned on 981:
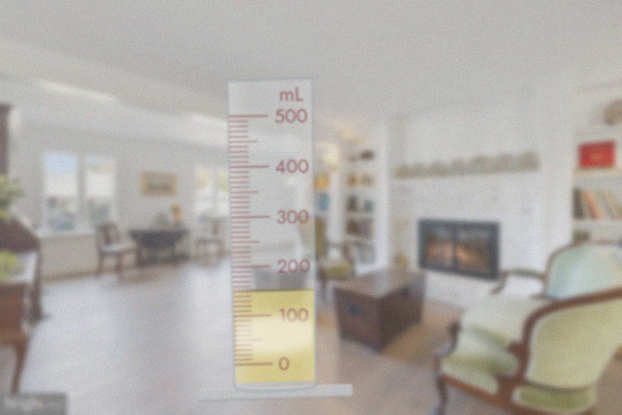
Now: 150
